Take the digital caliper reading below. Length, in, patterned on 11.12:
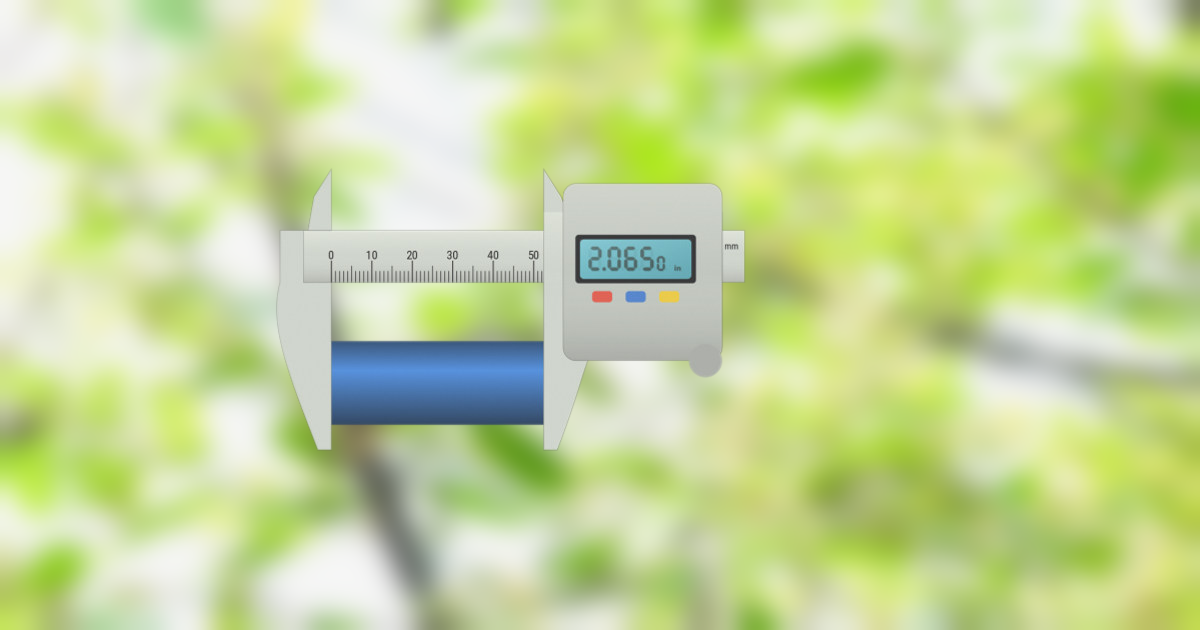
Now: 2.0650
